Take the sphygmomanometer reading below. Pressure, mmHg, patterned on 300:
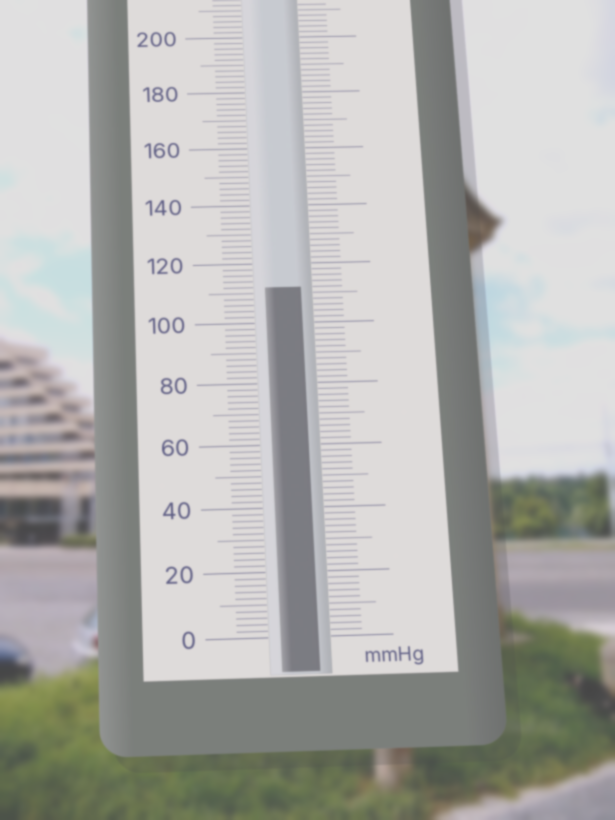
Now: 112
